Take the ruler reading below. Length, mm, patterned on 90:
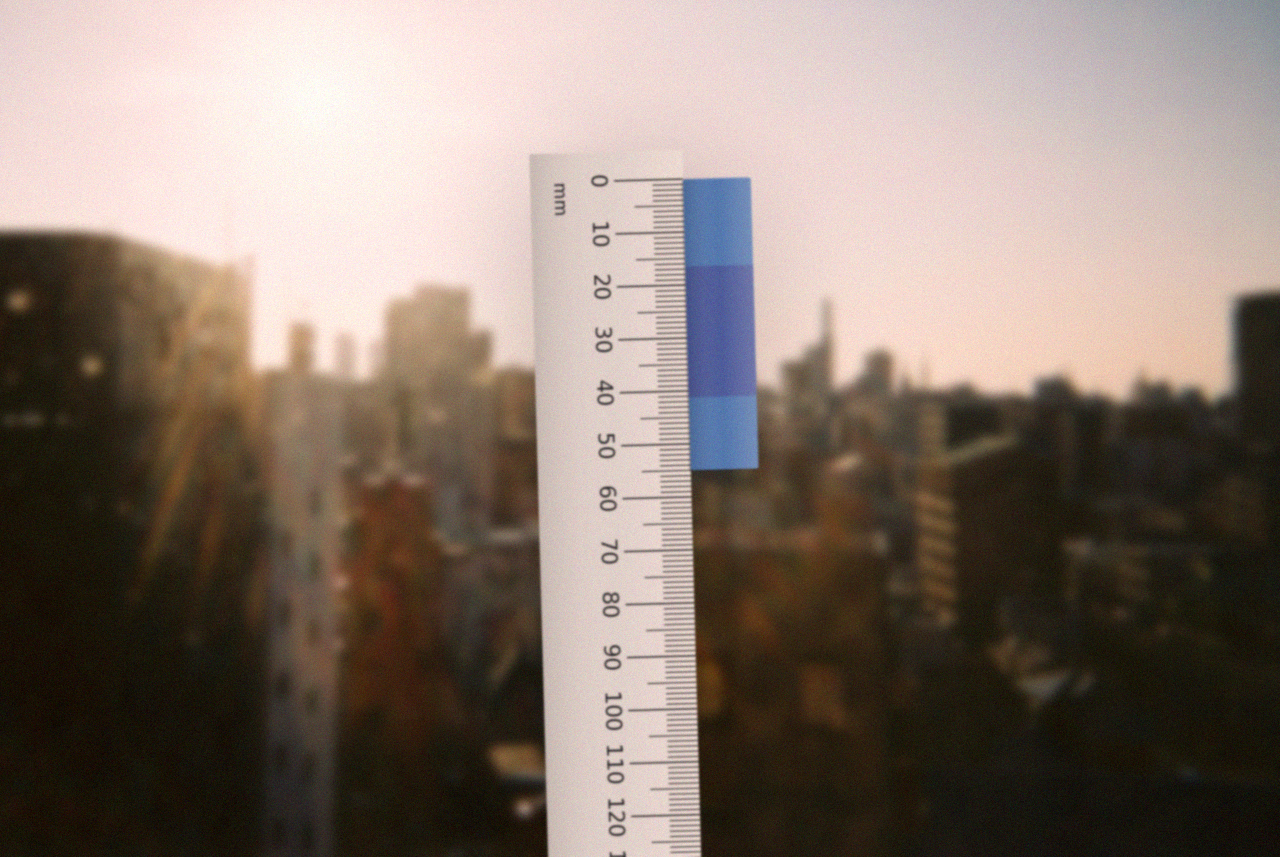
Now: 55
